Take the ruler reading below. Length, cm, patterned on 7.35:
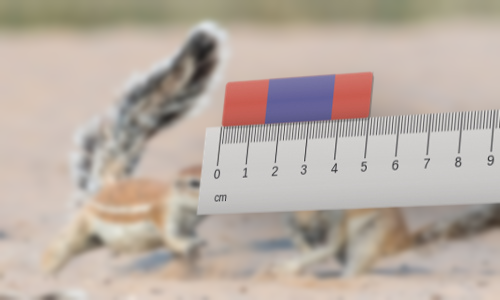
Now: 5
